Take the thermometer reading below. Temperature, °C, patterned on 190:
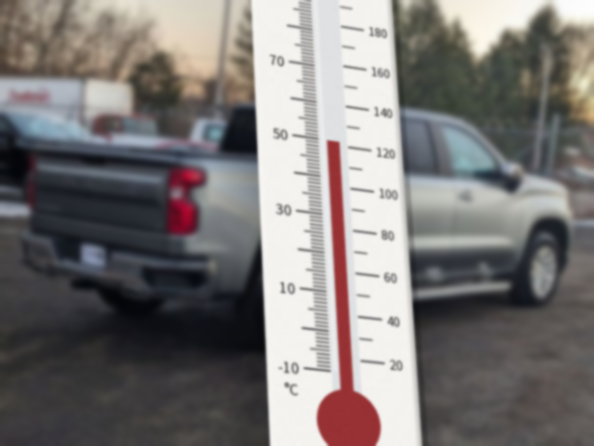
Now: 50
